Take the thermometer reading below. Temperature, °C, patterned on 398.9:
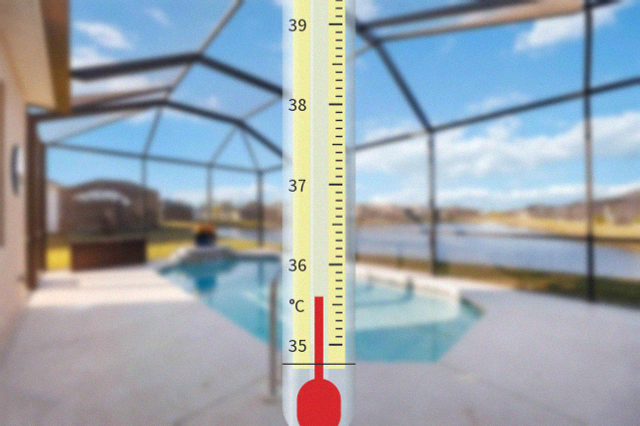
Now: 35.6
